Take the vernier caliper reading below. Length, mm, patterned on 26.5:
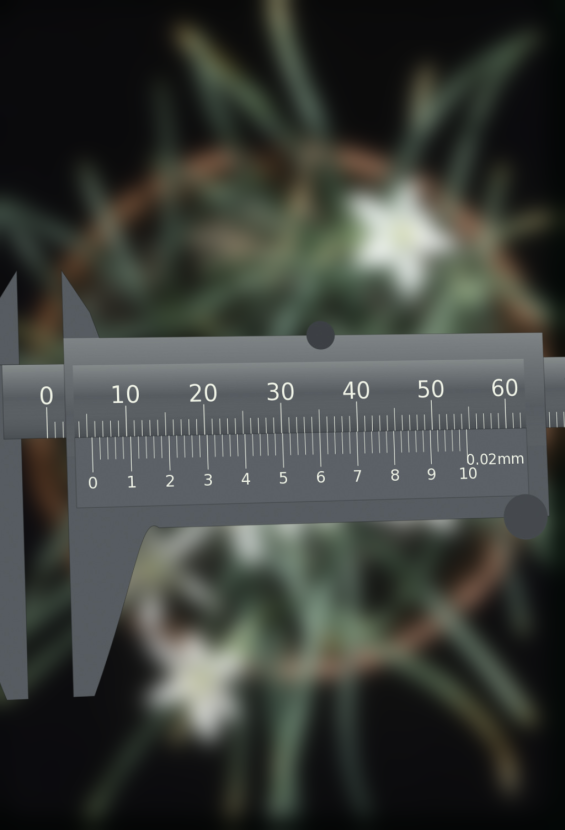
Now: 5.6
